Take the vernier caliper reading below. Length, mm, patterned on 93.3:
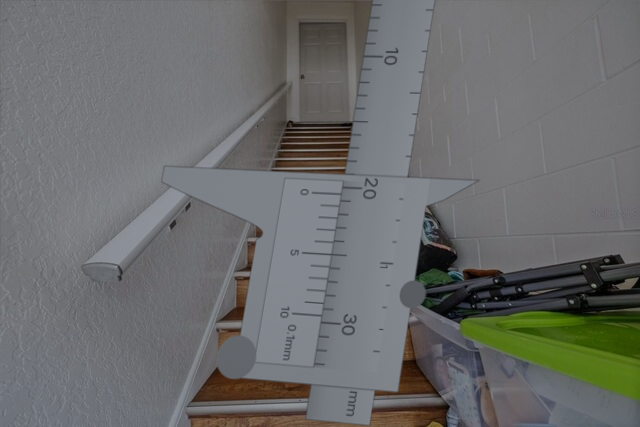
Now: 20.5
